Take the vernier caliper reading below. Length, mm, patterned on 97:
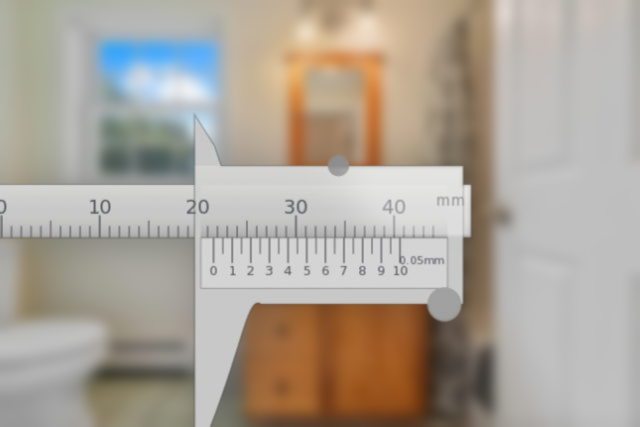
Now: 21.6
